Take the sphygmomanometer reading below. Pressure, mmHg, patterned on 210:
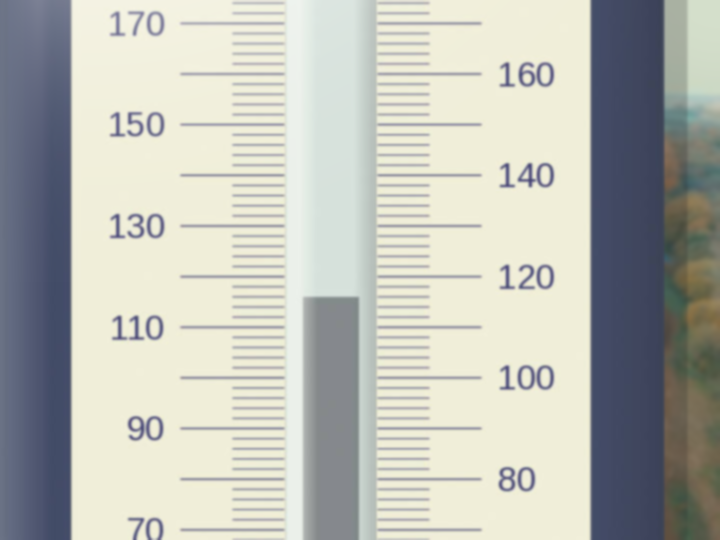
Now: 116
